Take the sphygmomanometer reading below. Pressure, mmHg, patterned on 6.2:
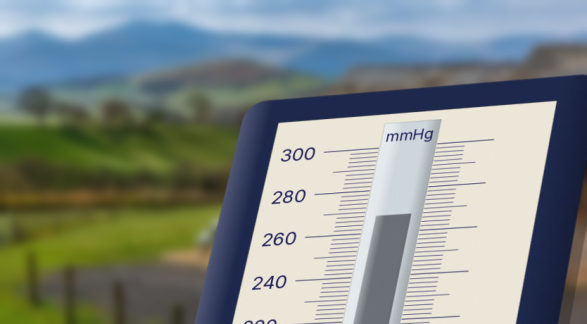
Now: 268
